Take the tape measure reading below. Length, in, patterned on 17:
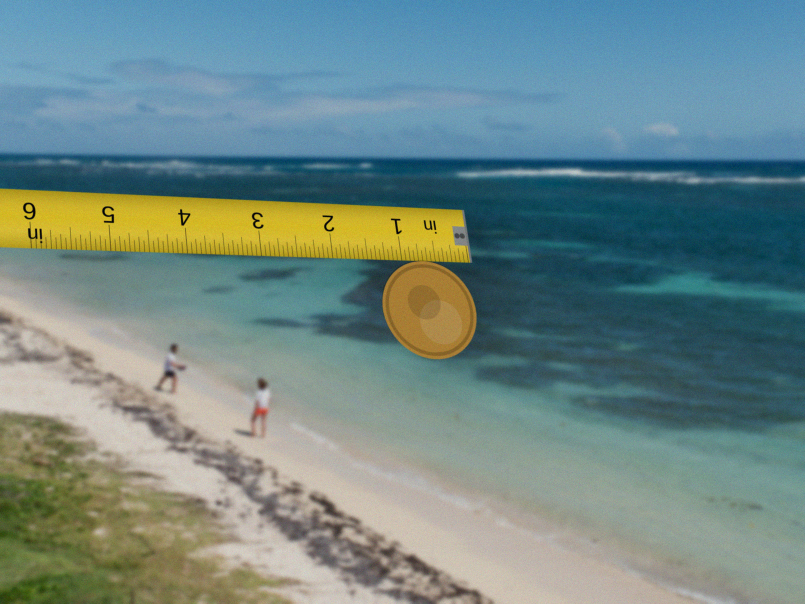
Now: 1.375
